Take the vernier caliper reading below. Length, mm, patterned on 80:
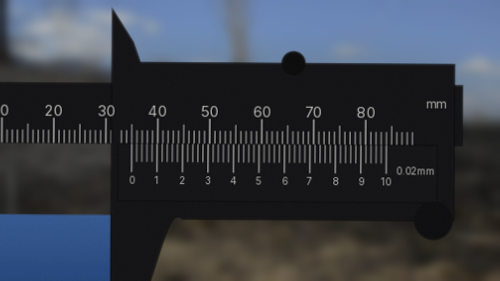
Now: 35.0
